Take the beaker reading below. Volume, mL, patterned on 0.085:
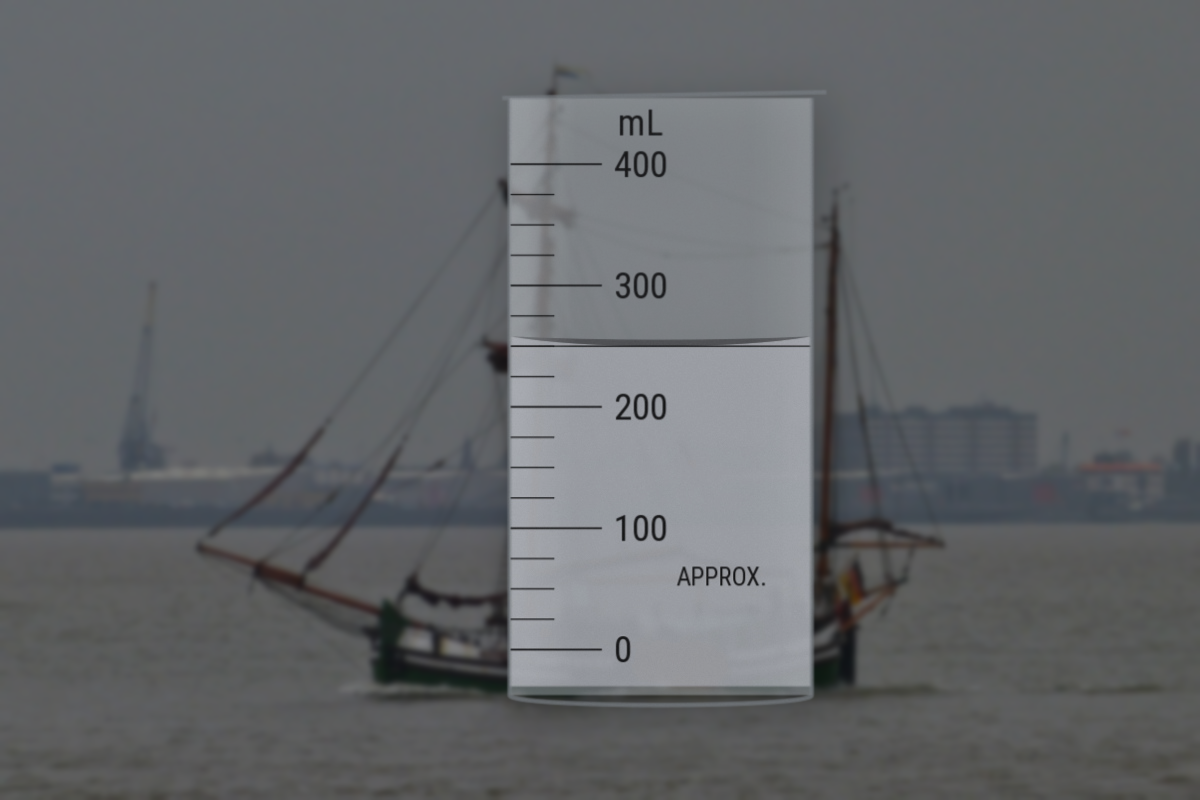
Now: 250
